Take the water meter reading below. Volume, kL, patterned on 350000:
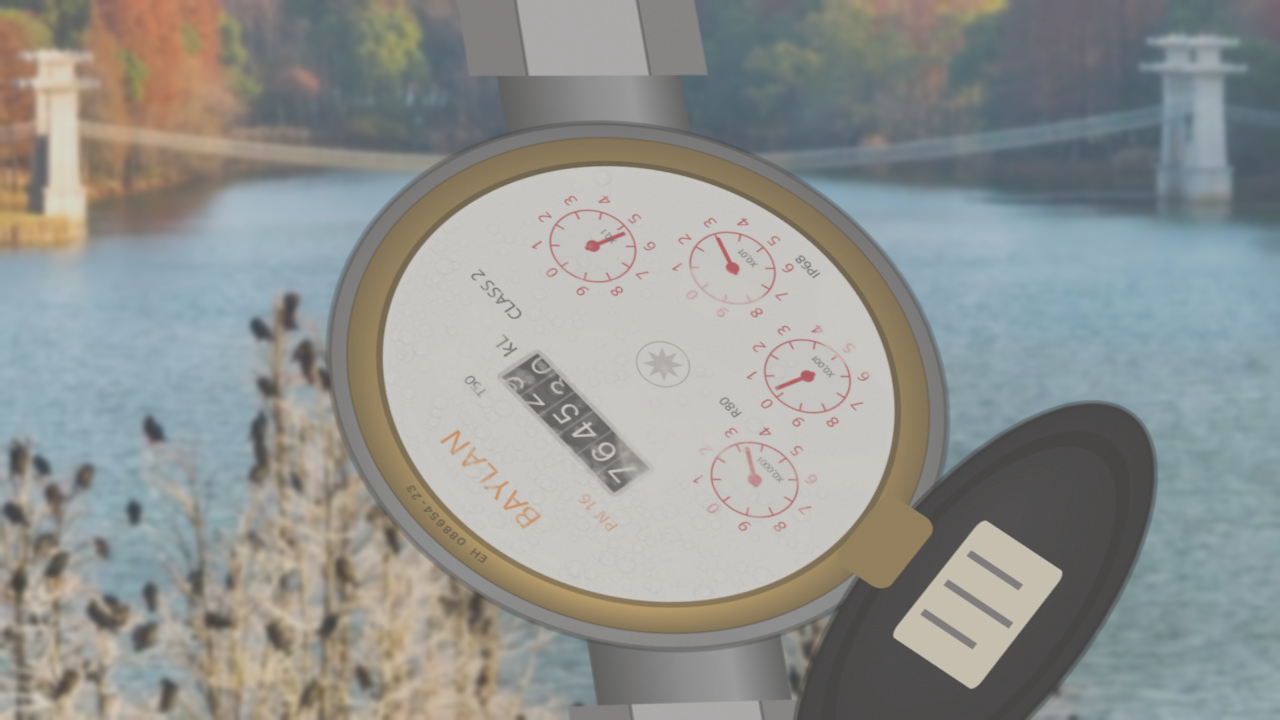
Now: 764529.5303
